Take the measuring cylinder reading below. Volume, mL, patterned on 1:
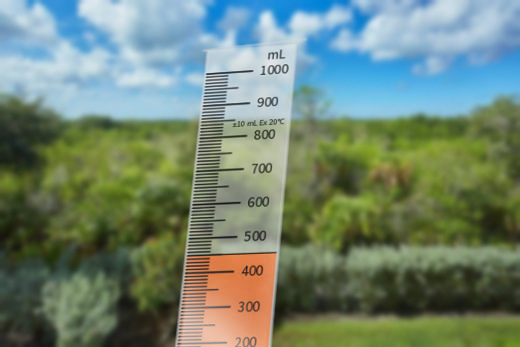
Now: 450
